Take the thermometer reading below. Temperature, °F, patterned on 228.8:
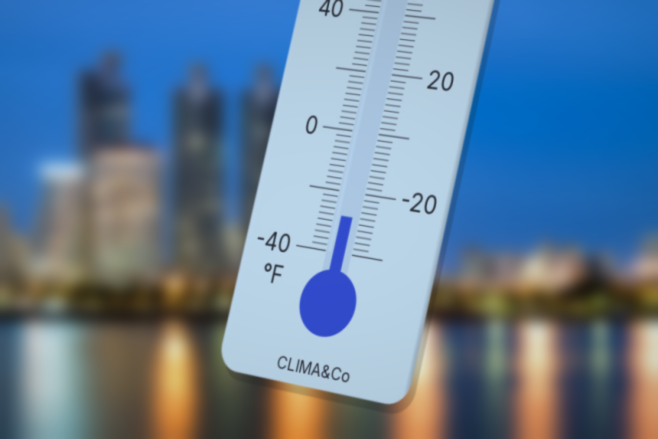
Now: -28
